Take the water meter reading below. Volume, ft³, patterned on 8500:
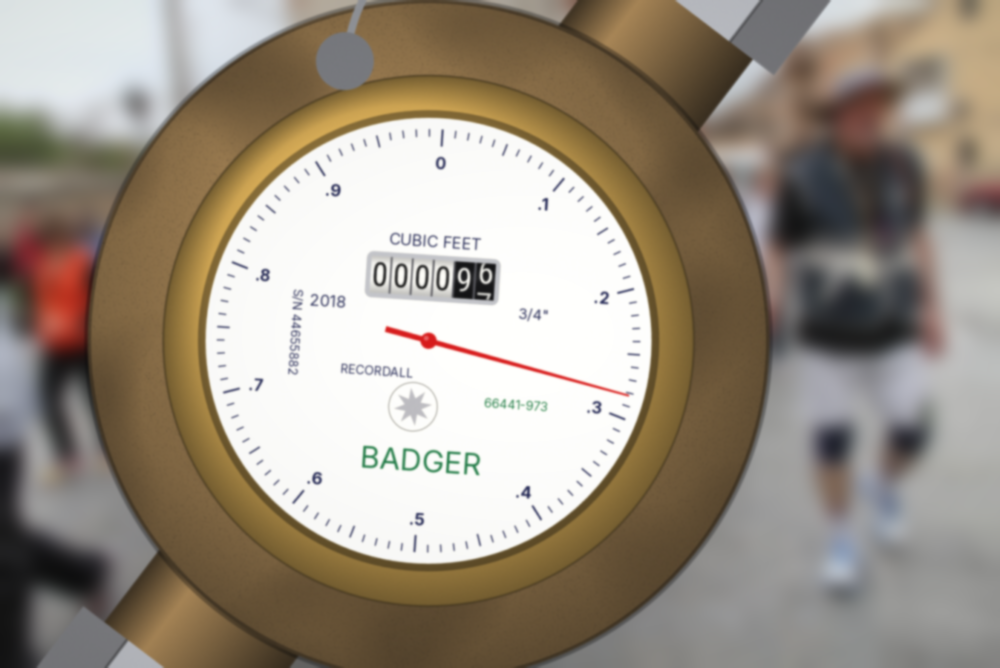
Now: 96.28
